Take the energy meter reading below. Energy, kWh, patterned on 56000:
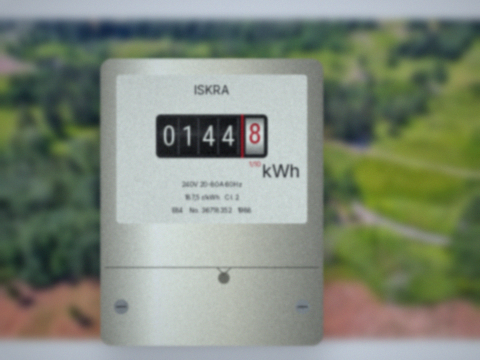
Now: 144.8
